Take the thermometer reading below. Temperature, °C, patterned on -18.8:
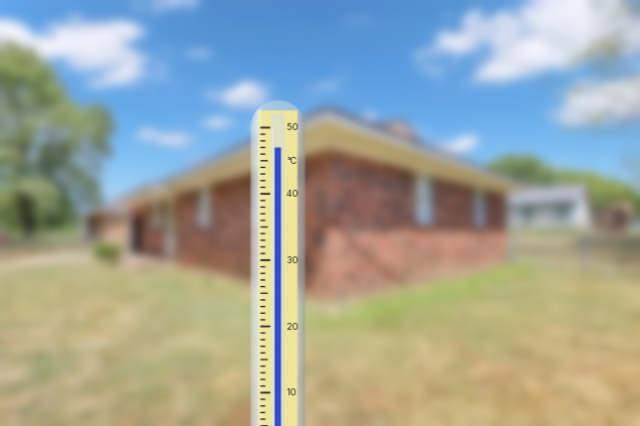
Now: 47
